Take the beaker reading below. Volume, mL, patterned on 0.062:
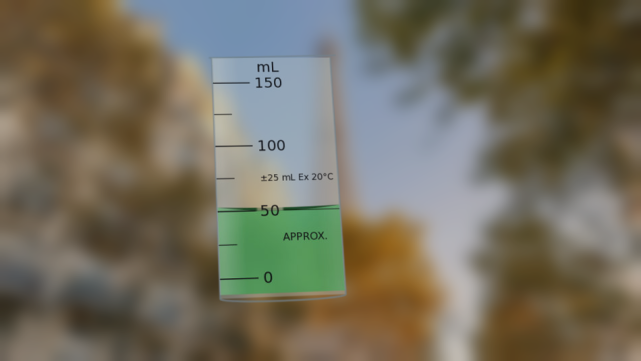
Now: 50
